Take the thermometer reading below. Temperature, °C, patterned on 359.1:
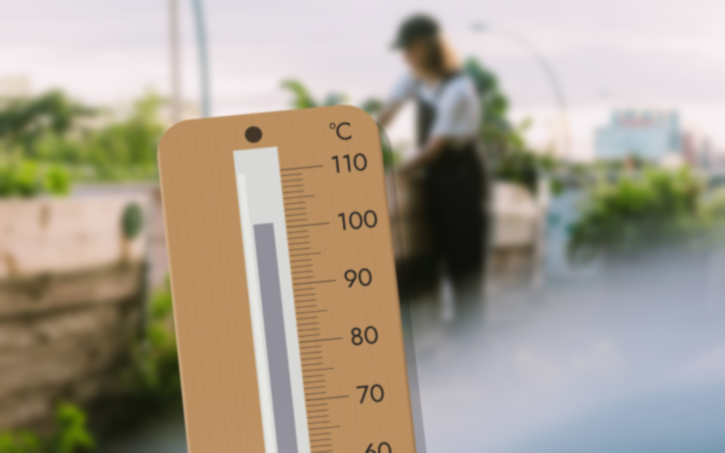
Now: 101
